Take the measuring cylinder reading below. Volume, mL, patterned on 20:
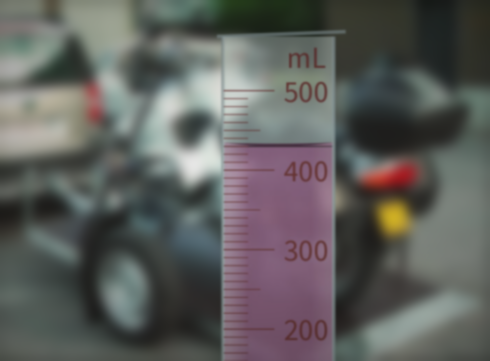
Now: 430
